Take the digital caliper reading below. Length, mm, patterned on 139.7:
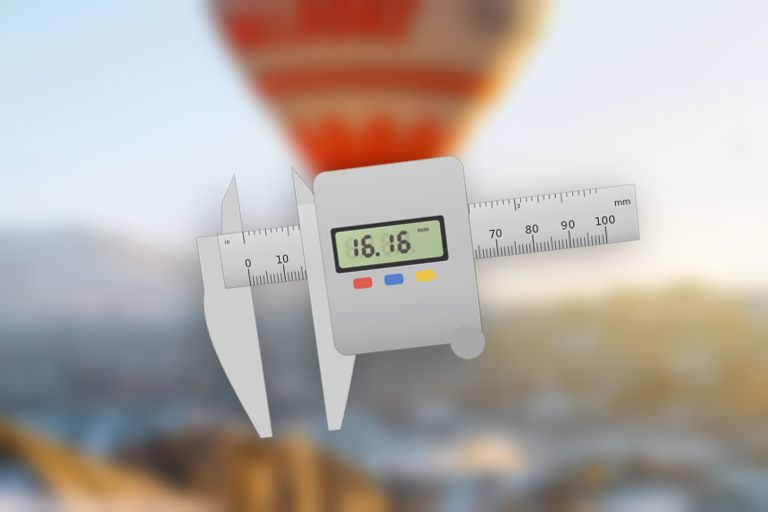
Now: 16.16
